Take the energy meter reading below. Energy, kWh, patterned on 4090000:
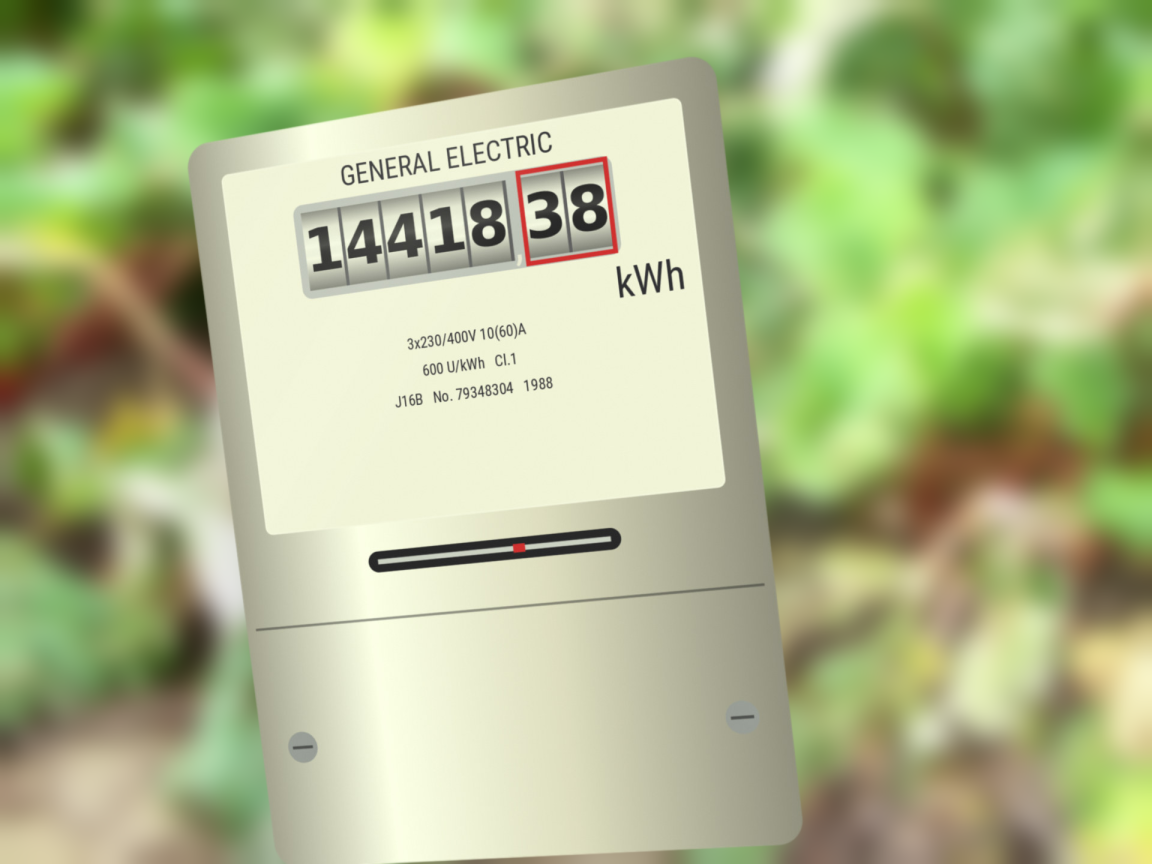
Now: 14418.38
